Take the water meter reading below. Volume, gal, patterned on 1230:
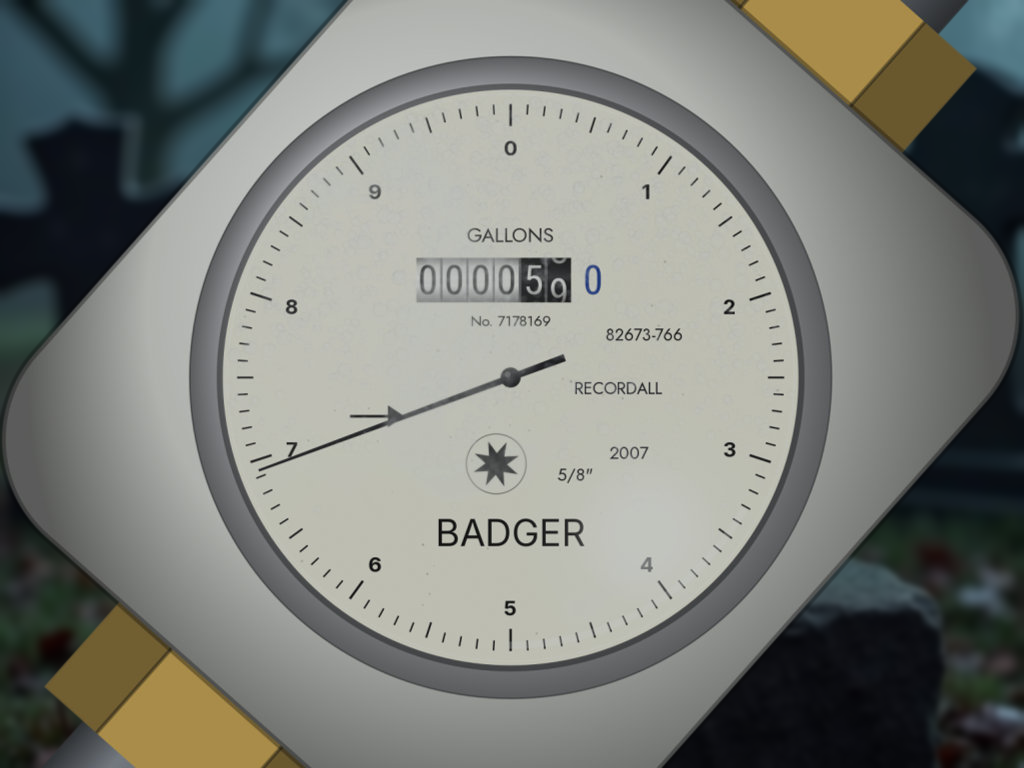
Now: 586.9
